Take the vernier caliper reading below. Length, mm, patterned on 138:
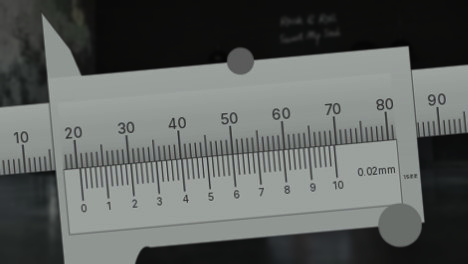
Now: 20.6
